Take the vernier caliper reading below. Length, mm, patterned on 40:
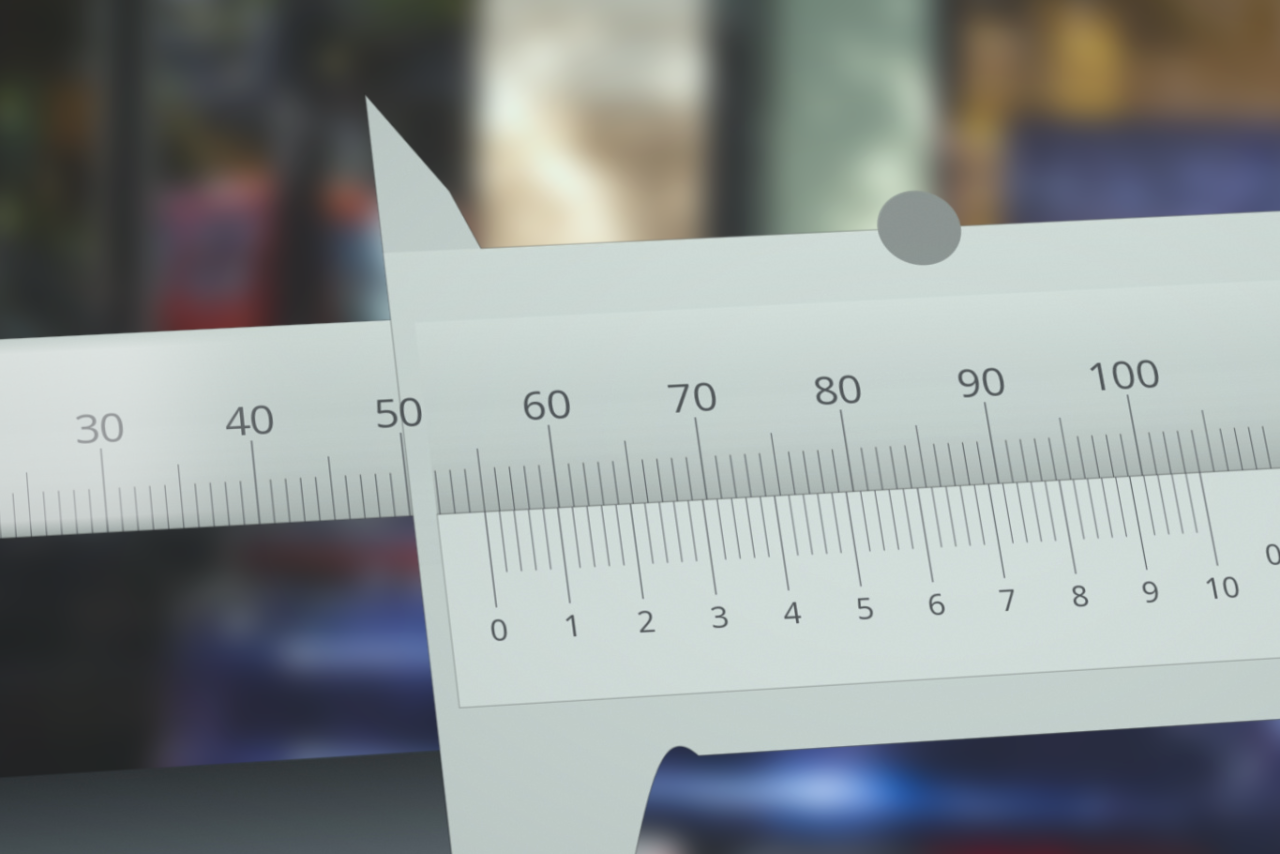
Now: 55.0
